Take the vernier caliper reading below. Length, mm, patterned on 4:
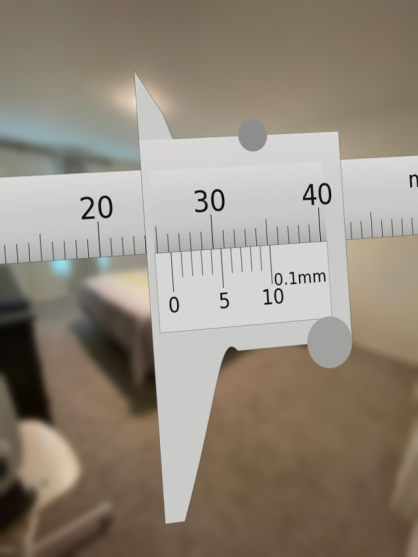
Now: 26.2
